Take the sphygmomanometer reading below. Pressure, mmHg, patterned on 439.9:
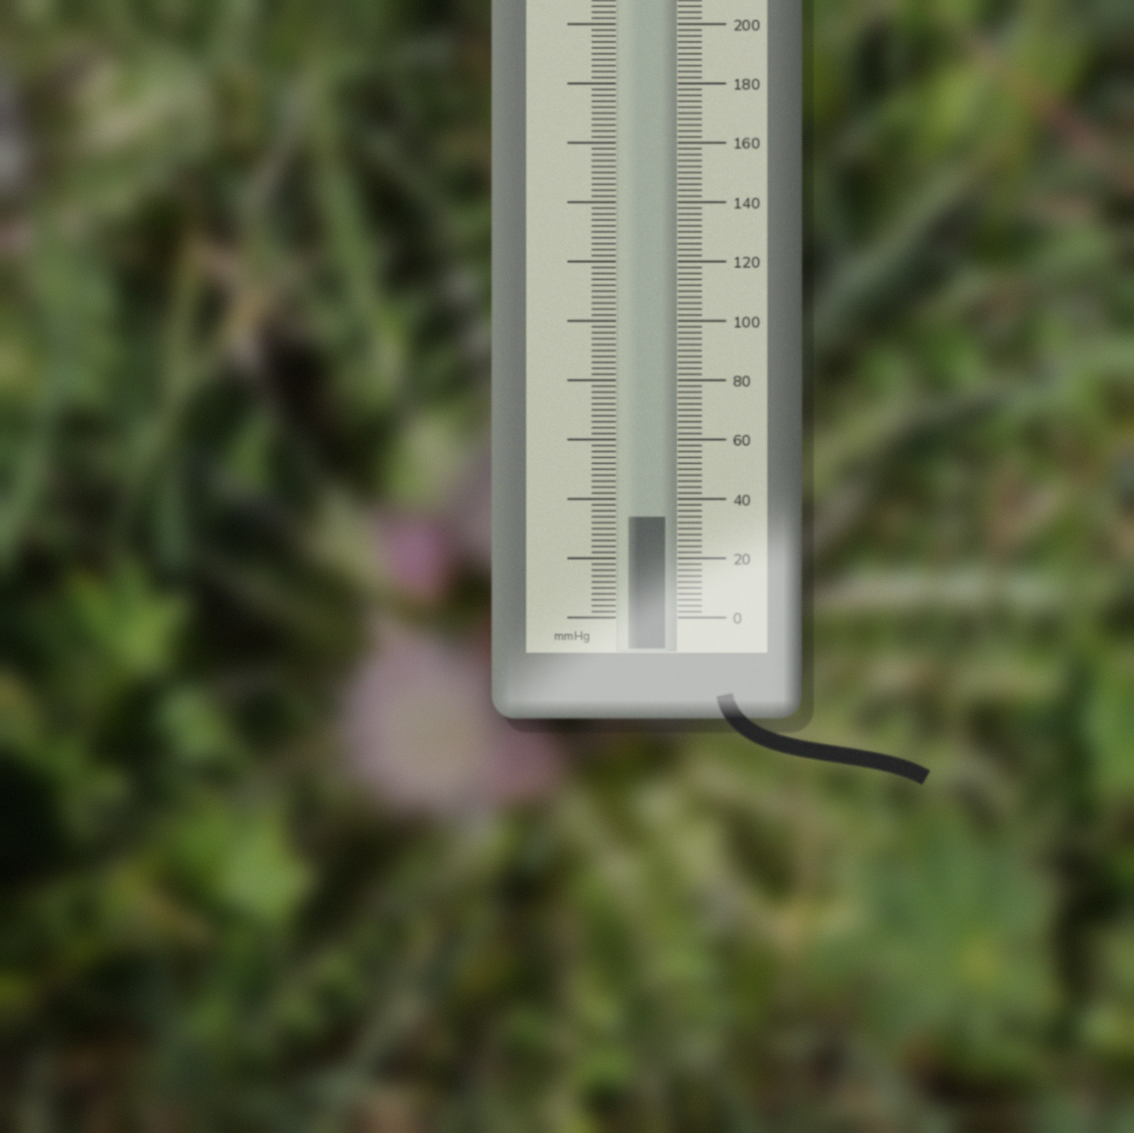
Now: 34
